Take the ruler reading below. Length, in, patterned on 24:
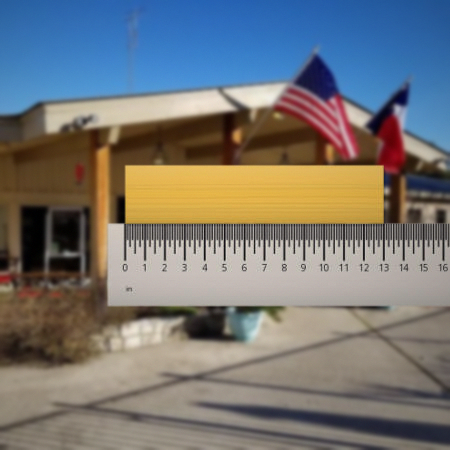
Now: 13
